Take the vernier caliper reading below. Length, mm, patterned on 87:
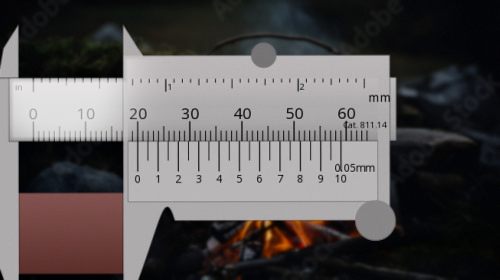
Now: 20.0
